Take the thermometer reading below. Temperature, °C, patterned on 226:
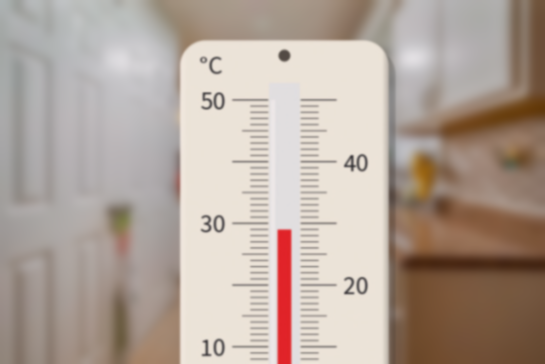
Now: 29
